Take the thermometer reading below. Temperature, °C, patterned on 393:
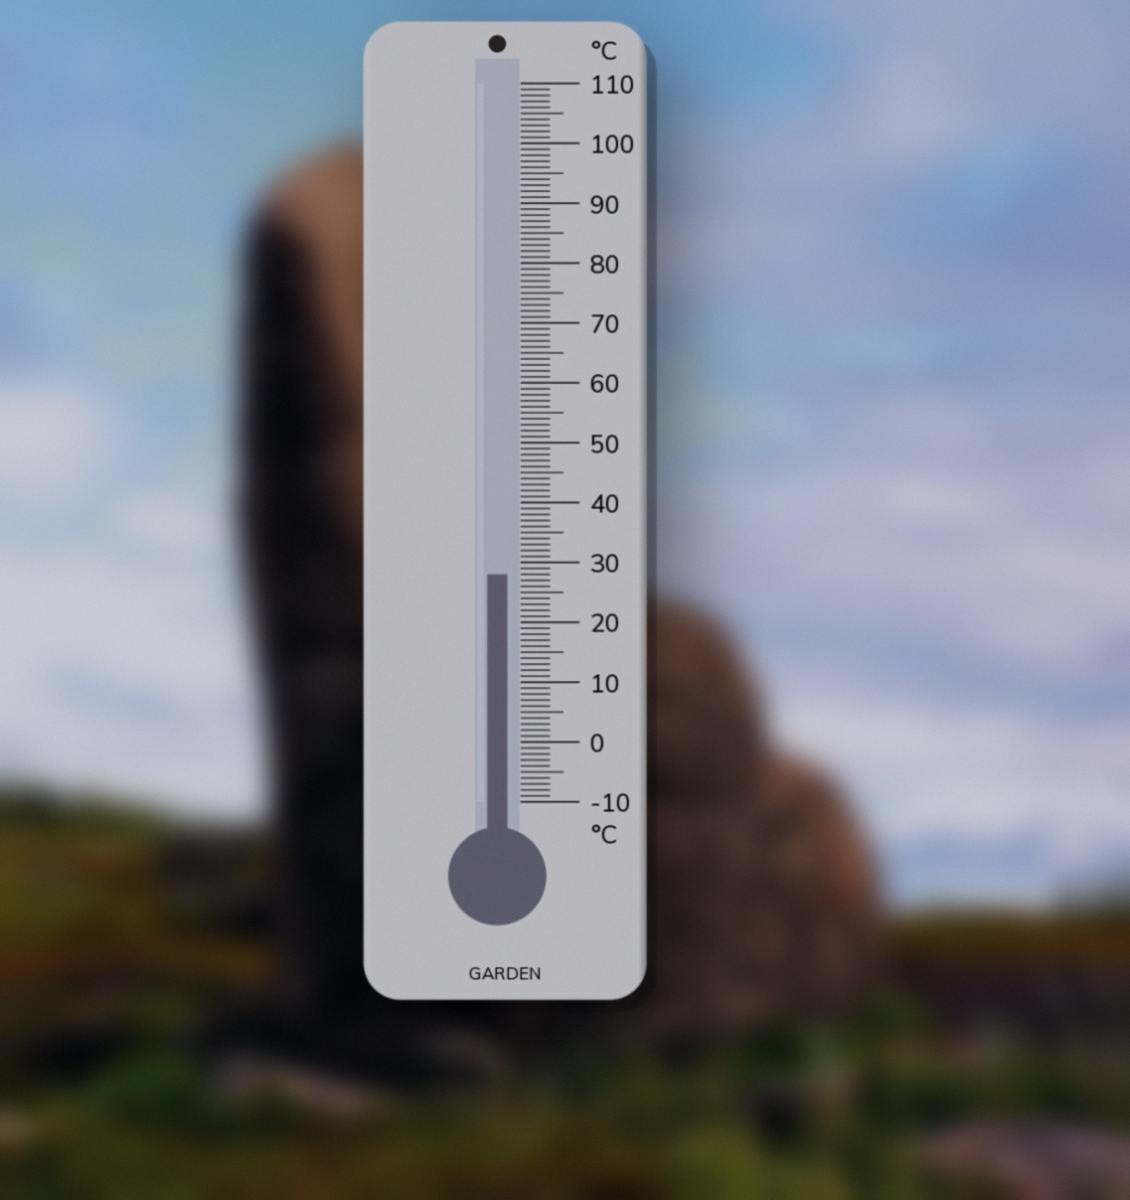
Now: 28
